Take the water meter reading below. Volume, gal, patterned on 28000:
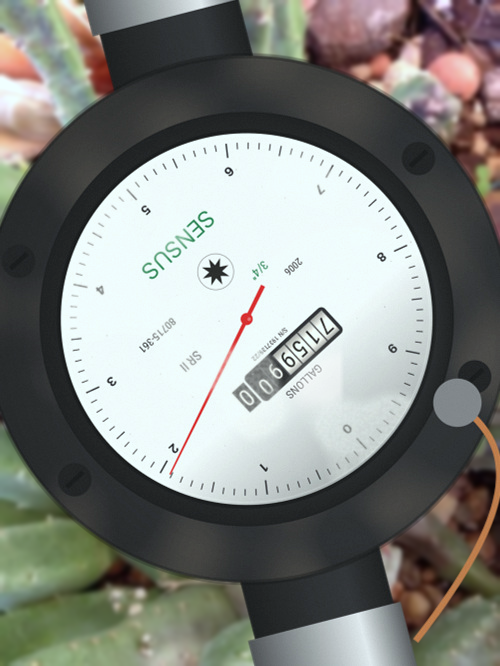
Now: 7159901.9
